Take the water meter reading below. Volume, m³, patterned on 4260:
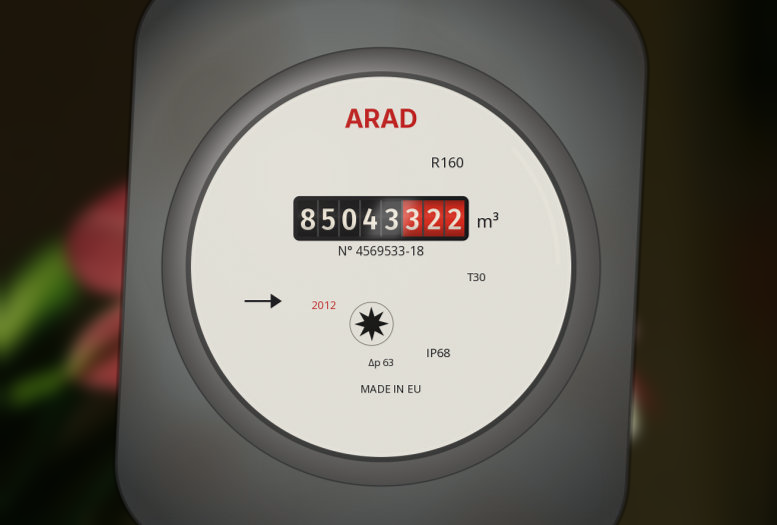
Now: 85043.322
